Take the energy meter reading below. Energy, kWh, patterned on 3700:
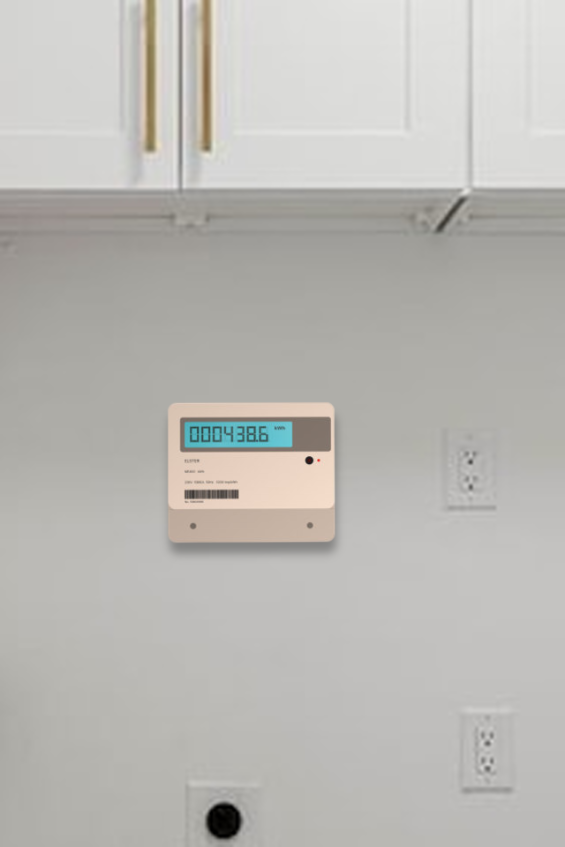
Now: 438.6
